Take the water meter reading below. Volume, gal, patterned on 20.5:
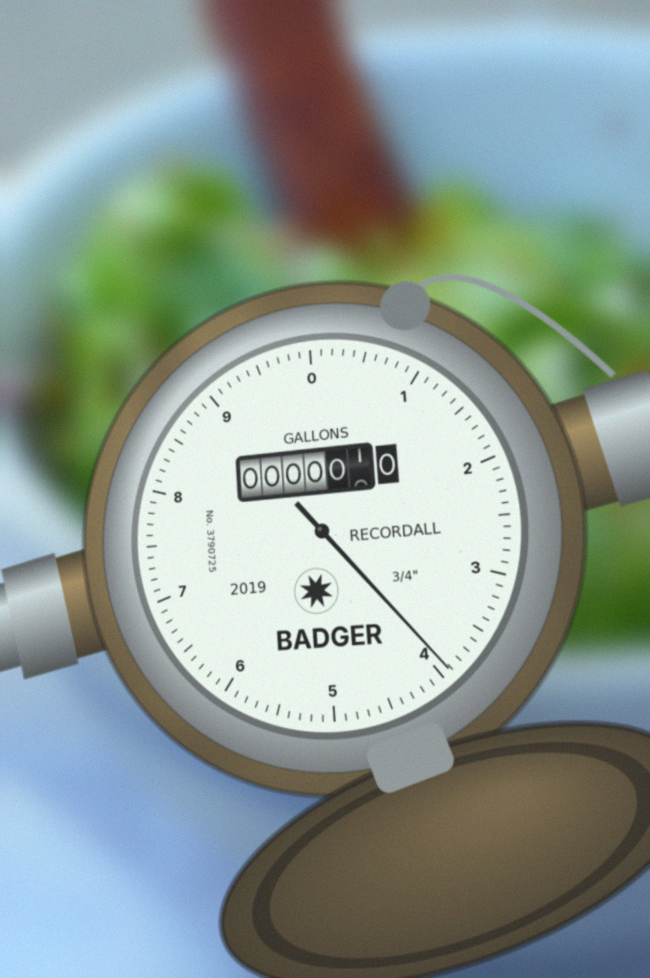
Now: 13.9
